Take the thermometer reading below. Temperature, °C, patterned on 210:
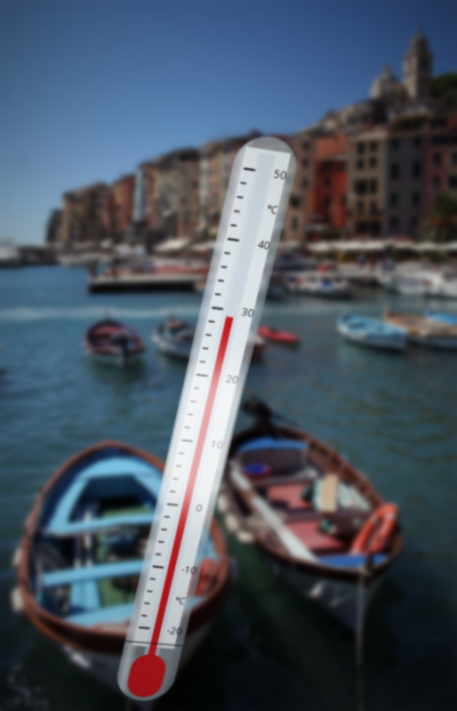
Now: 29
